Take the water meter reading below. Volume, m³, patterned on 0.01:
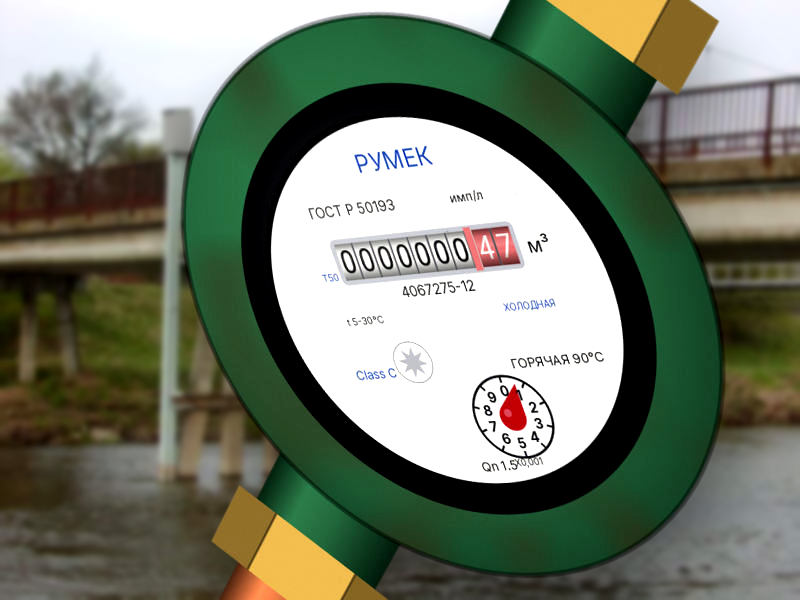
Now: 0.470
